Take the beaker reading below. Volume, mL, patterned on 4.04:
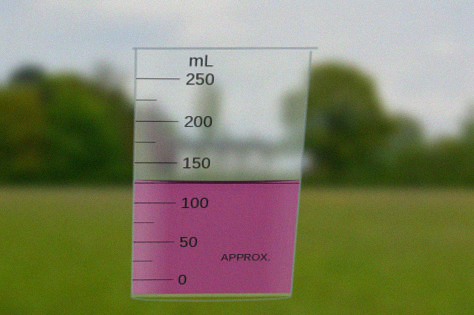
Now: 125
